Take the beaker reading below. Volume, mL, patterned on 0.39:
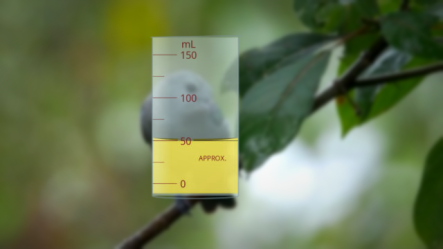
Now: 50
